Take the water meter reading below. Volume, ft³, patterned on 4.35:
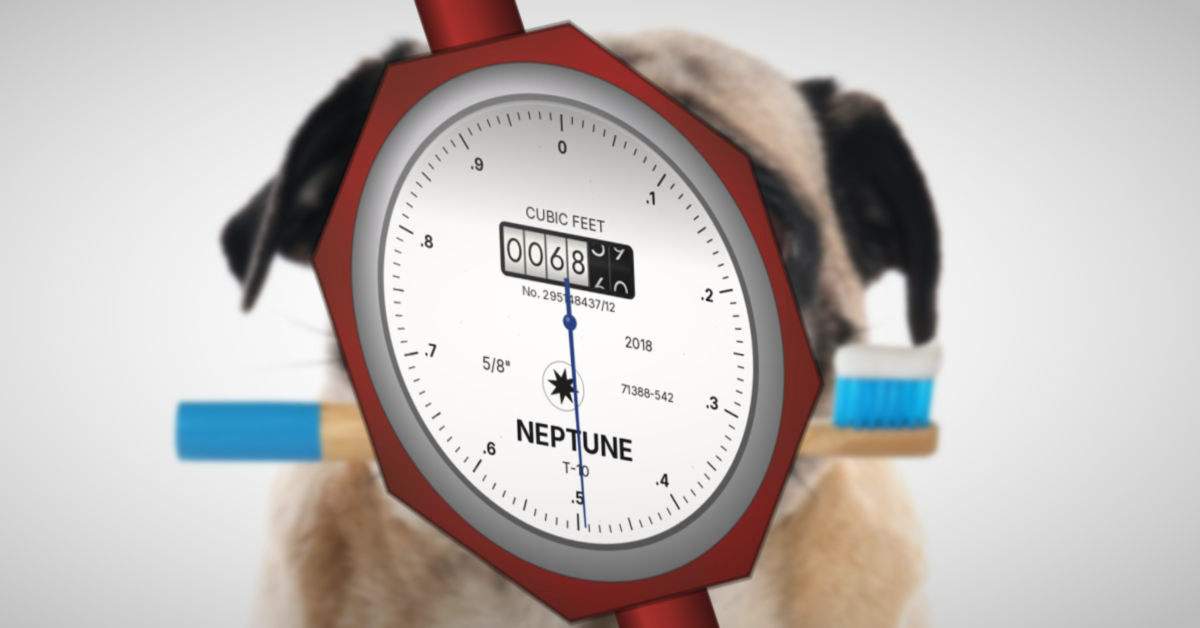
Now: 6859.49
